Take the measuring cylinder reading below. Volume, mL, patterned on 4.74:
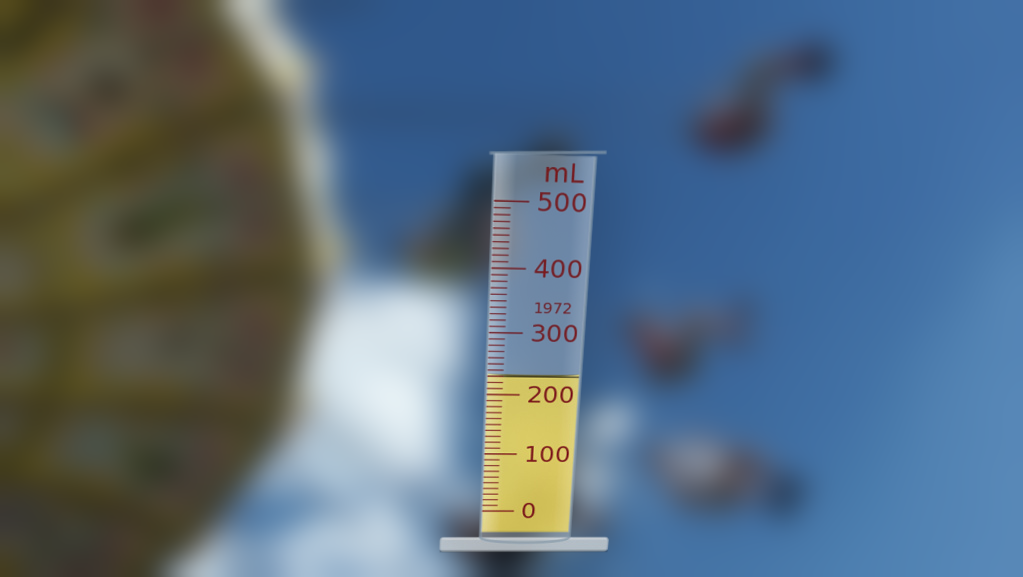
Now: 230
